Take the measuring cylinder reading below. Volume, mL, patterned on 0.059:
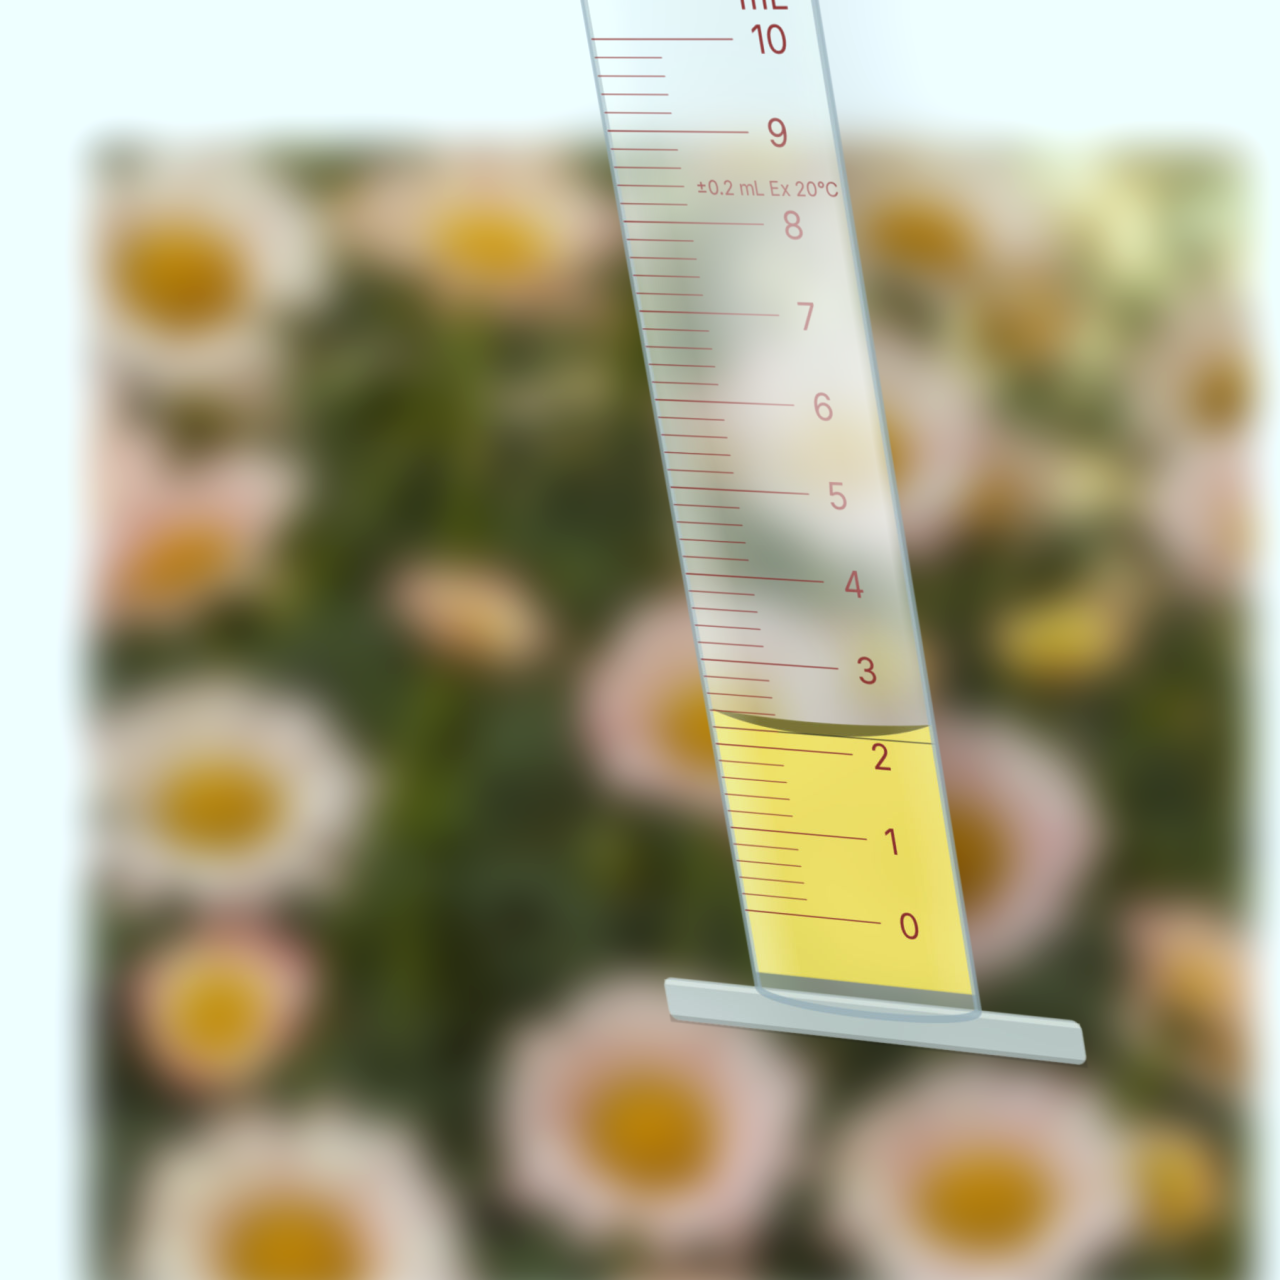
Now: 2.2
